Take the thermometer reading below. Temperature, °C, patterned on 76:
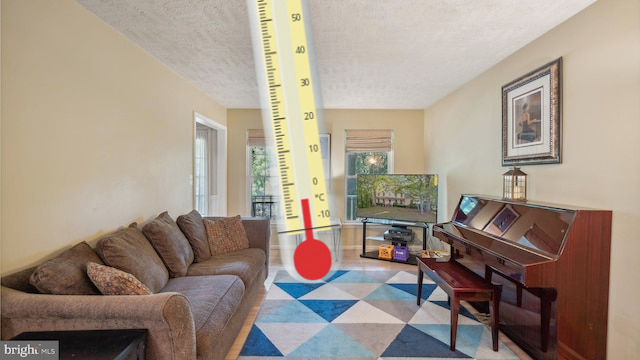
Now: -5
